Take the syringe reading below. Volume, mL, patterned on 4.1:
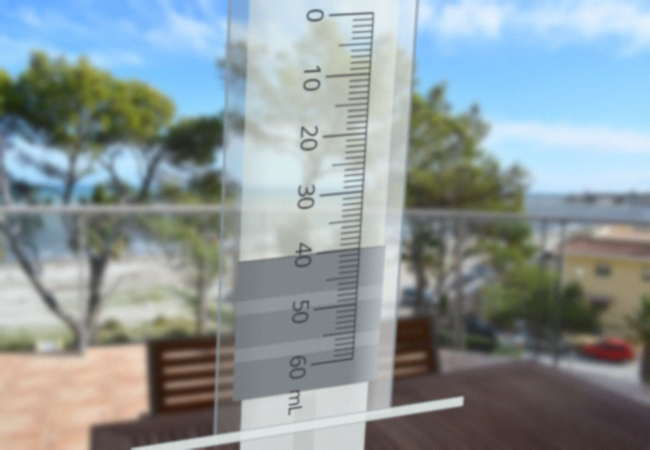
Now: 40
